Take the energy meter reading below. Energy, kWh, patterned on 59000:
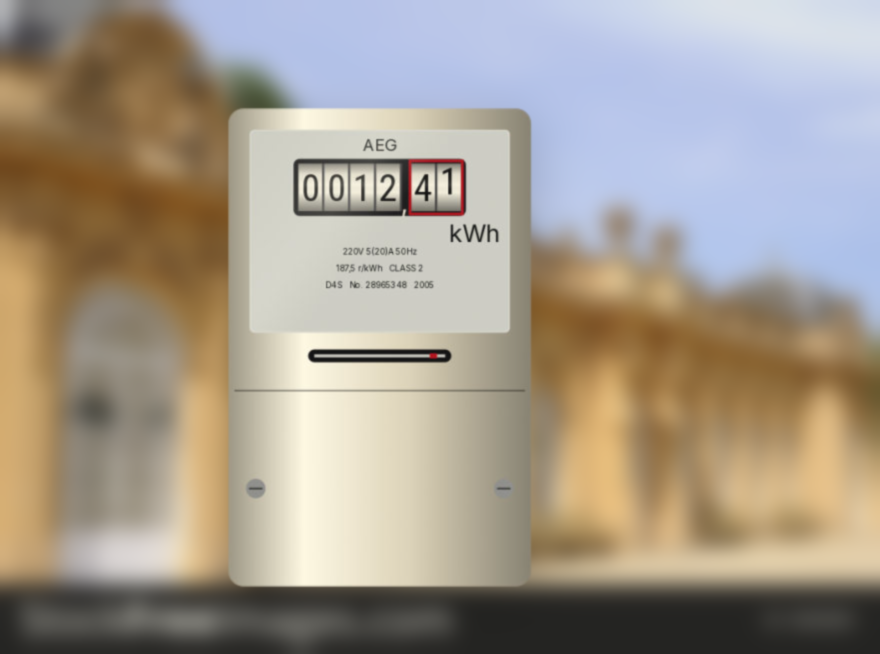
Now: 12.41
